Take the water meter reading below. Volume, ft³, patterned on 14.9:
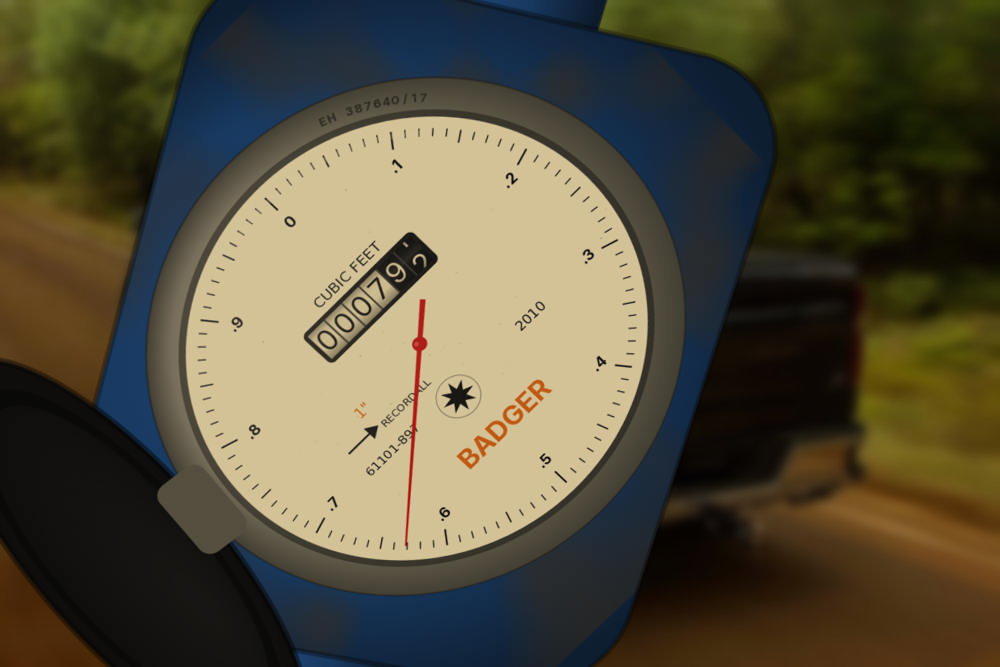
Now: 791.63
